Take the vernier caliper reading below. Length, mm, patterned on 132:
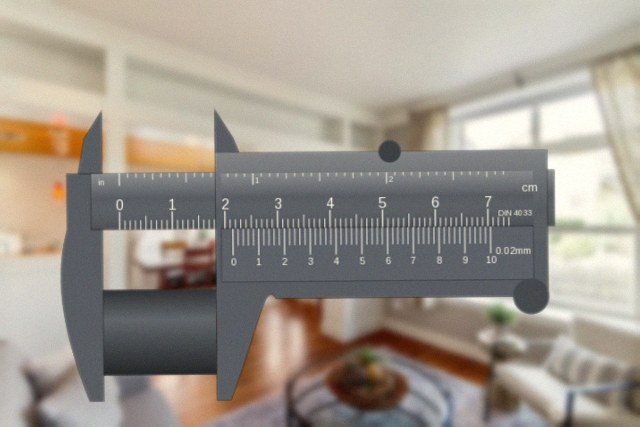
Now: 21.5
